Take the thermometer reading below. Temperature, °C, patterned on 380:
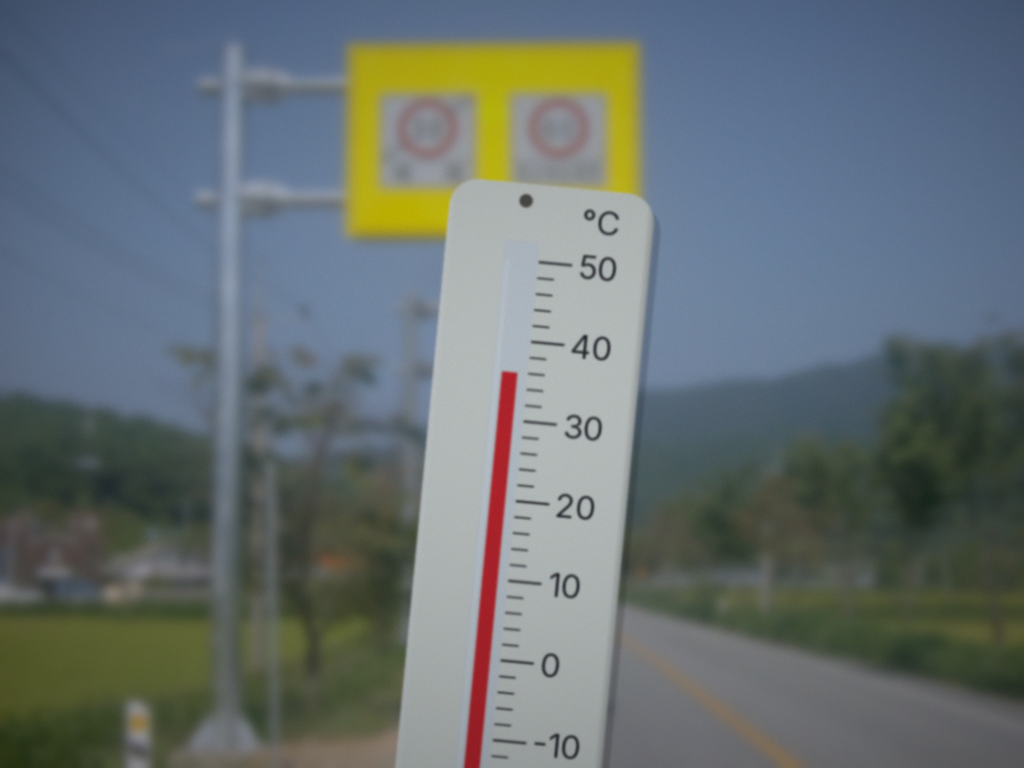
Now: 36
